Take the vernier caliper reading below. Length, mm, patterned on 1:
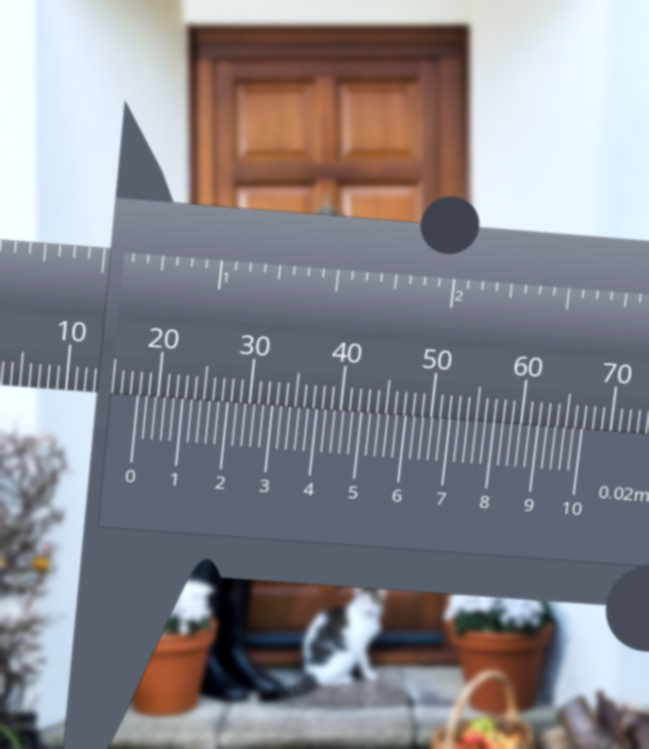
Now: 17.8
